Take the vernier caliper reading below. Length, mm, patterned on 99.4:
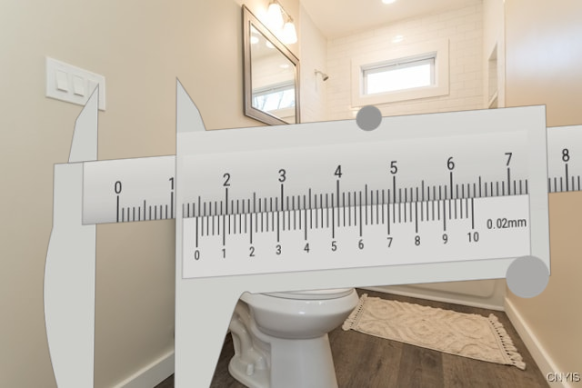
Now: 14.6
